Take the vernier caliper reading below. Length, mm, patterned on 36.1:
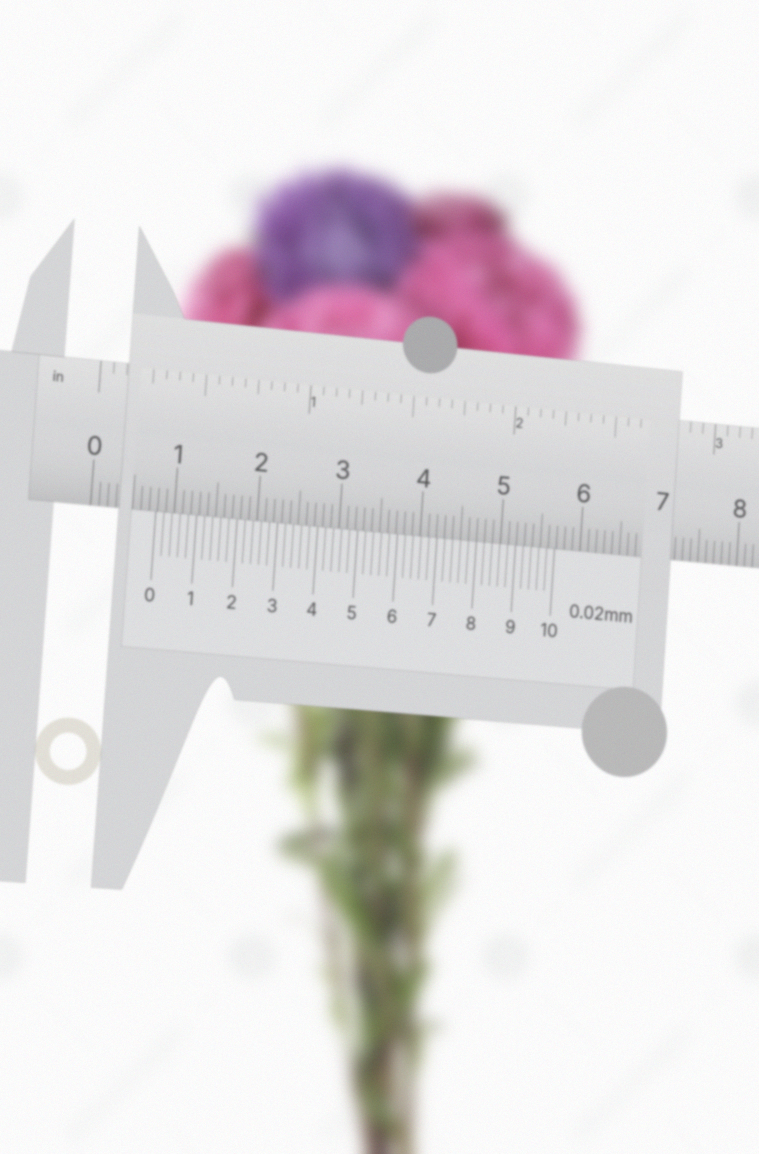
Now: 7.8
